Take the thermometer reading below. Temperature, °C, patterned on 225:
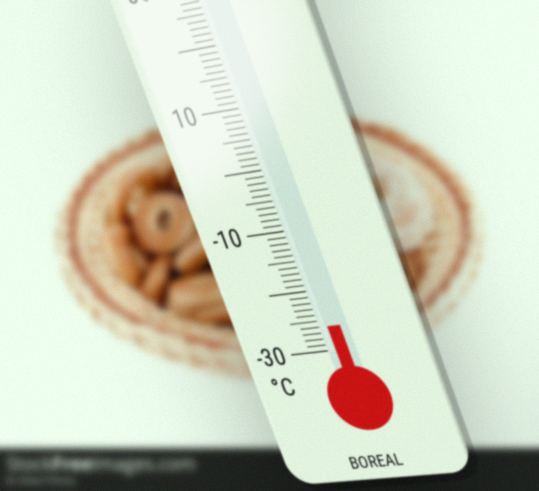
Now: -26
